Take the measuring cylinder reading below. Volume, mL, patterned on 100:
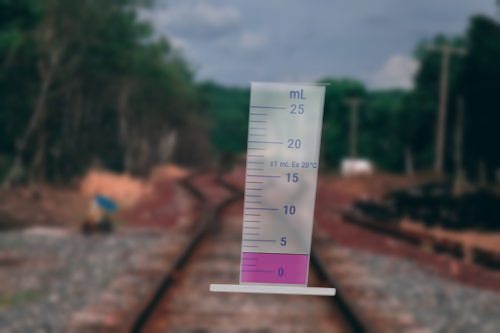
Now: 3
